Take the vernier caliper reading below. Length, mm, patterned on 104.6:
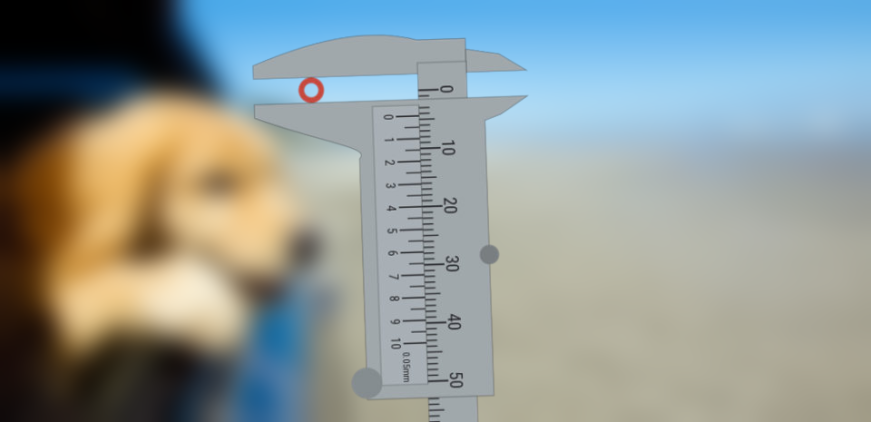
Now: 4.4
